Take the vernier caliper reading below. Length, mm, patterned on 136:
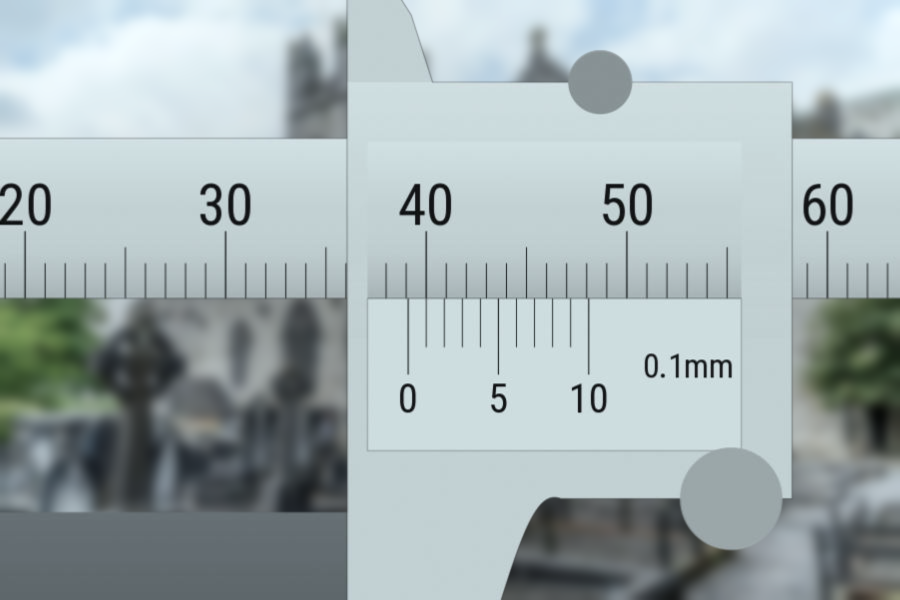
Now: 39.1
